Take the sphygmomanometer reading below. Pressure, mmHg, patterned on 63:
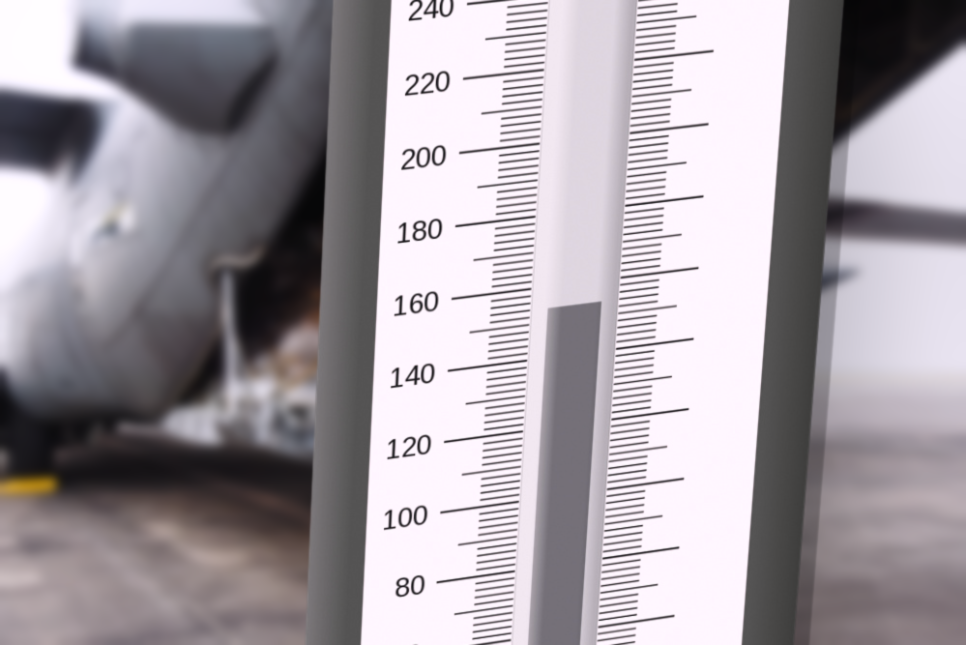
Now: 154
